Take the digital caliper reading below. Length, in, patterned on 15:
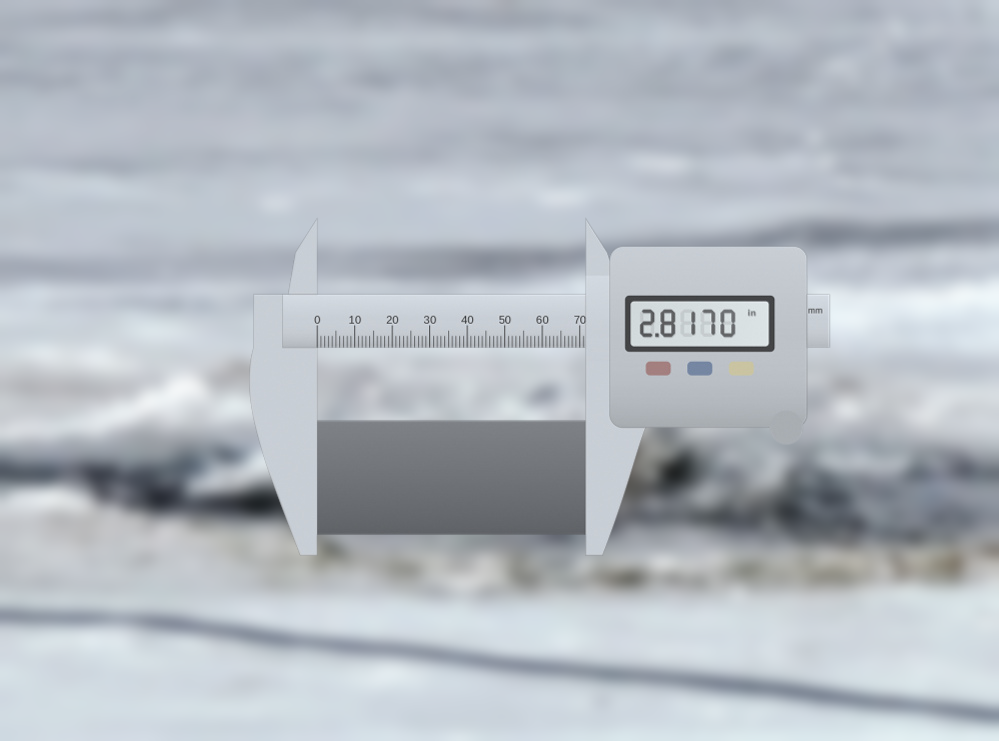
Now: 2.8170
